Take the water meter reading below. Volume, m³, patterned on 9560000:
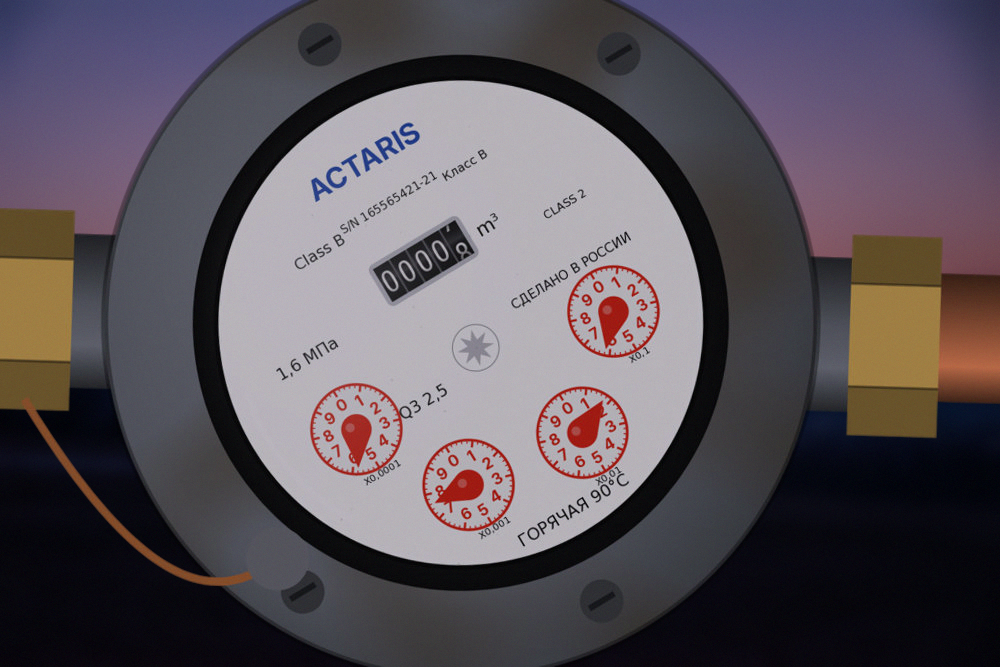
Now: 7.6175
